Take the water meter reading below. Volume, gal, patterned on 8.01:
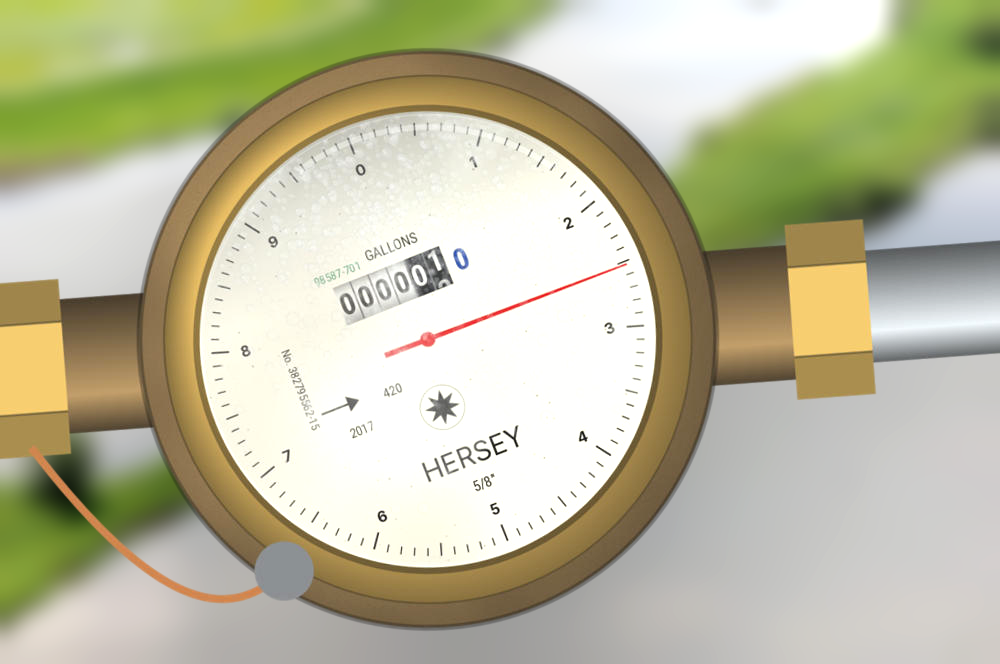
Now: 12.5
